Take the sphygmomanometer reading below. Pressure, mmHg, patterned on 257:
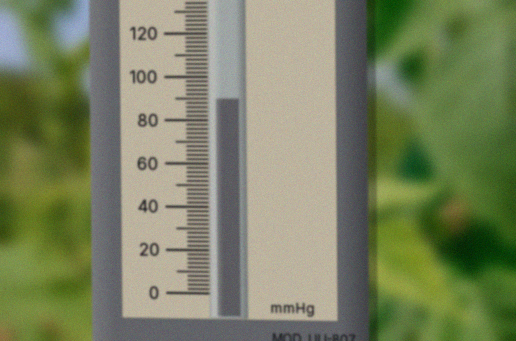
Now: 90
